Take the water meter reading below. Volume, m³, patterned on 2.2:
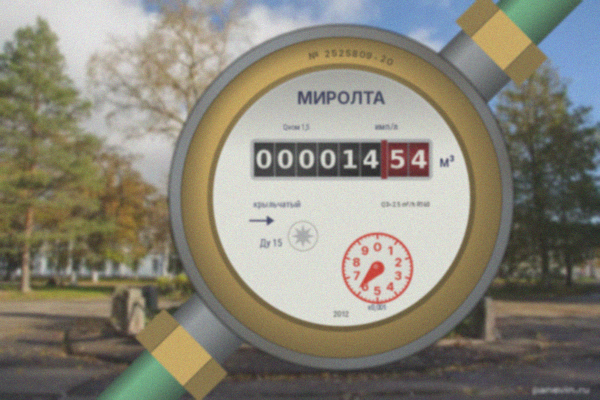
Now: 14.546
